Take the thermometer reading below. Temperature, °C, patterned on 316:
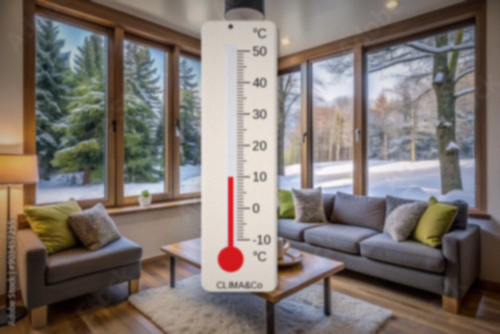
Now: 10
